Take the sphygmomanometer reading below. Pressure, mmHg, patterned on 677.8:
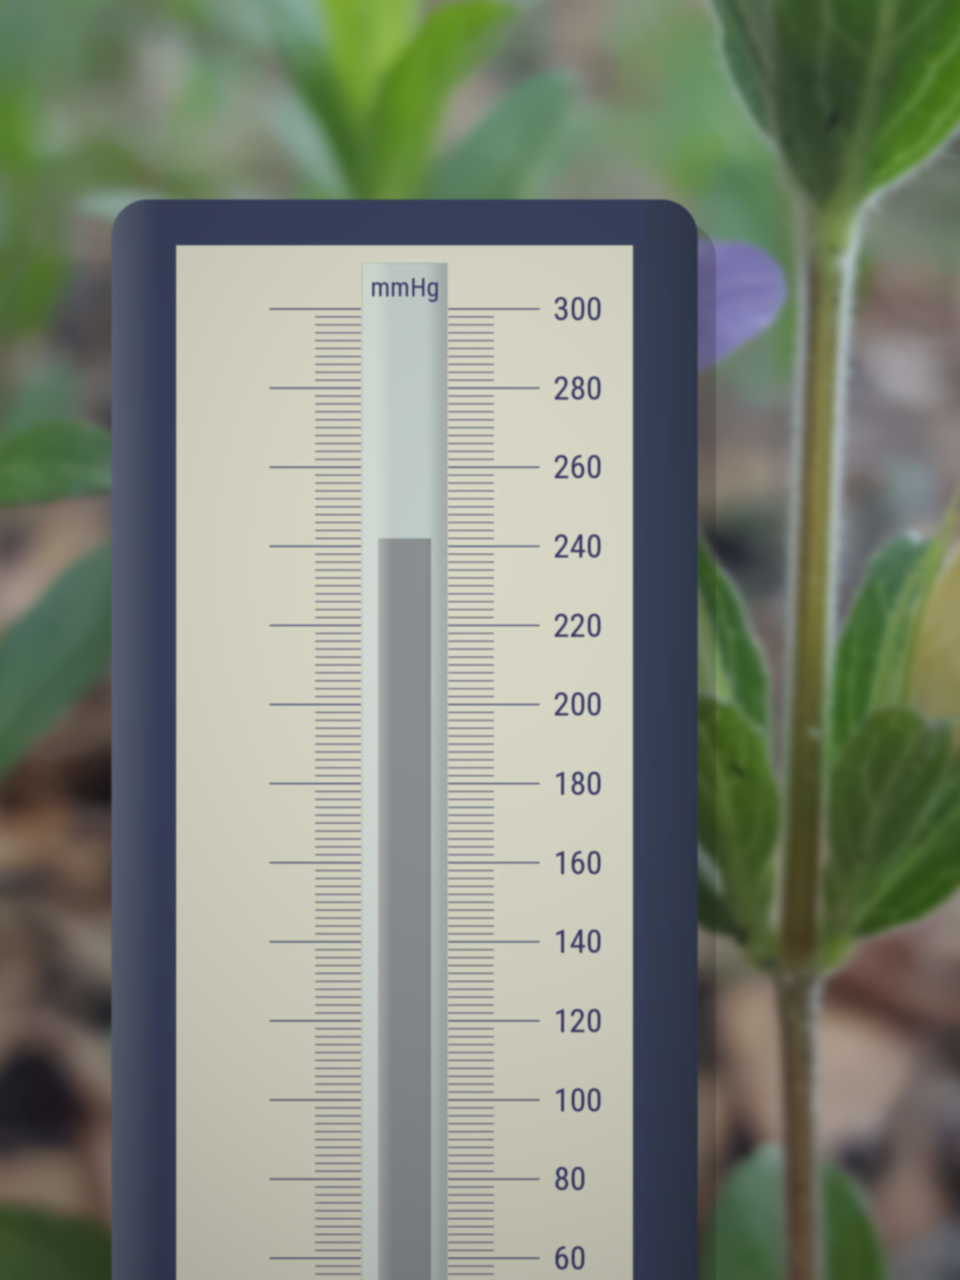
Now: 242
